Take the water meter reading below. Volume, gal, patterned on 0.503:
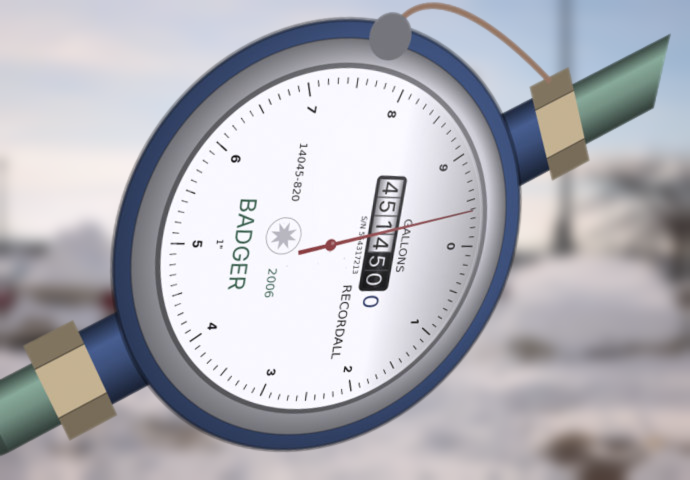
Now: 4514499.6
